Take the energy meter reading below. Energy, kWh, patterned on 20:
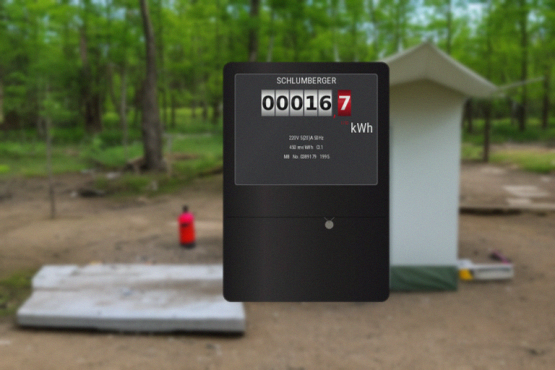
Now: 16.7
